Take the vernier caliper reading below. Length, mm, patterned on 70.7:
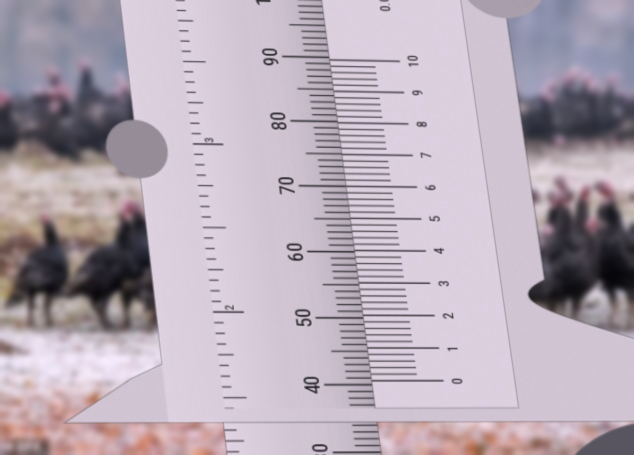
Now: 40.6
